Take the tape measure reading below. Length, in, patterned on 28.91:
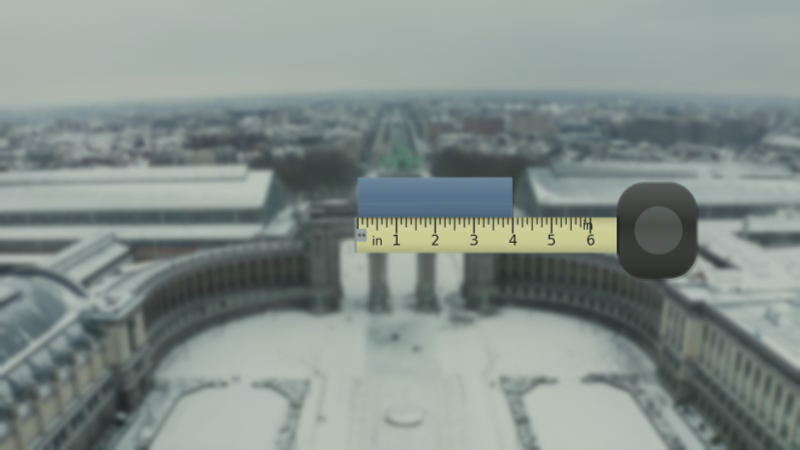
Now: 4
